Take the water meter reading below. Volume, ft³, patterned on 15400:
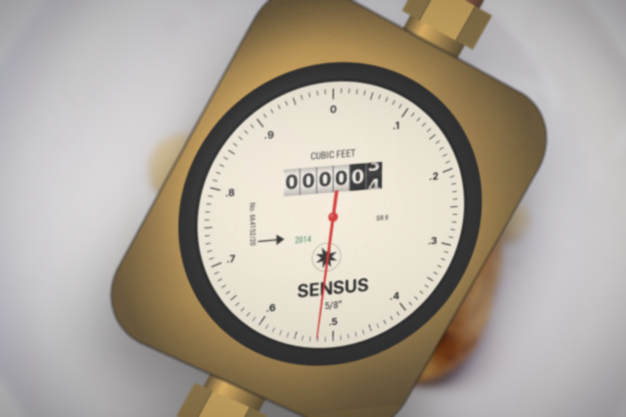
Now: 3.52
